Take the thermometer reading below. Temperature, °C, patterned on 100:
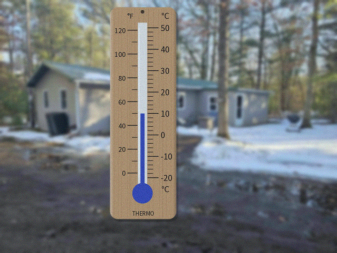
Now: 10
